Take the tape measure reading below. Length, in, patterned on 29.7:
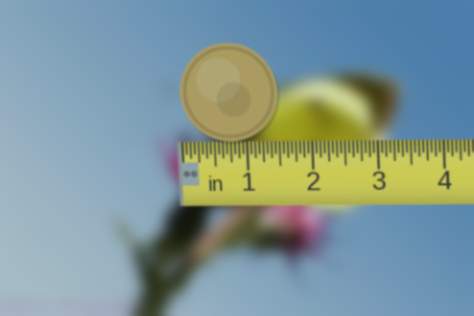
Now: 1.5
